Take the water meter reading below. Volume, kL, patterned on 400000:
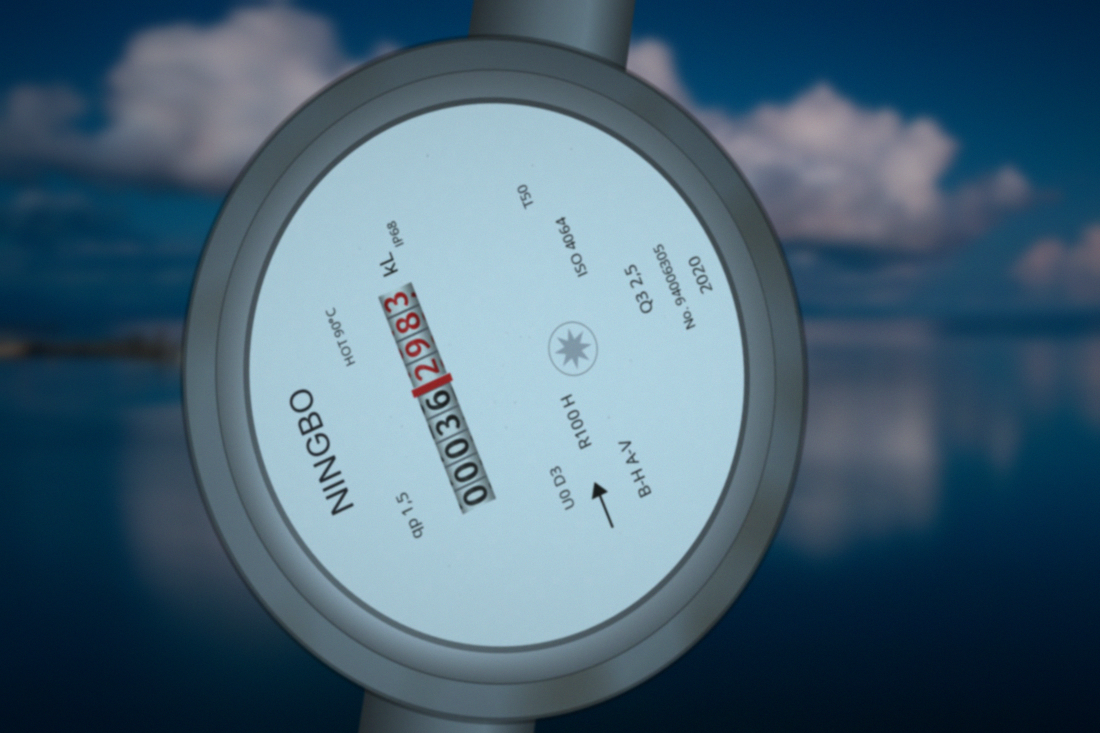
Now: 36.2983
